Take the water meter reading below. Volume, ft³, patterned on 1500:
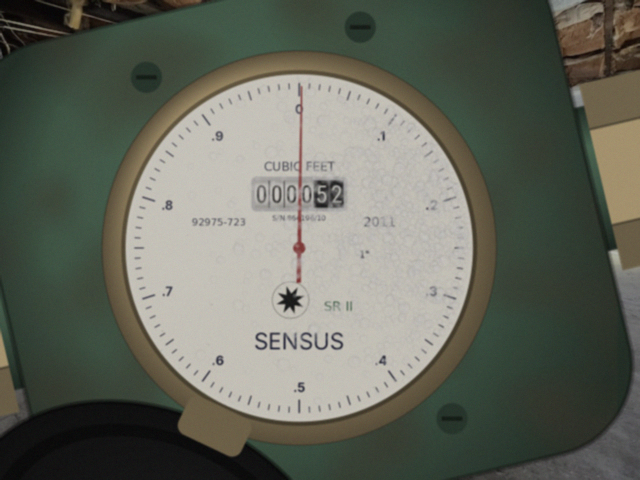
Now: 52.00
